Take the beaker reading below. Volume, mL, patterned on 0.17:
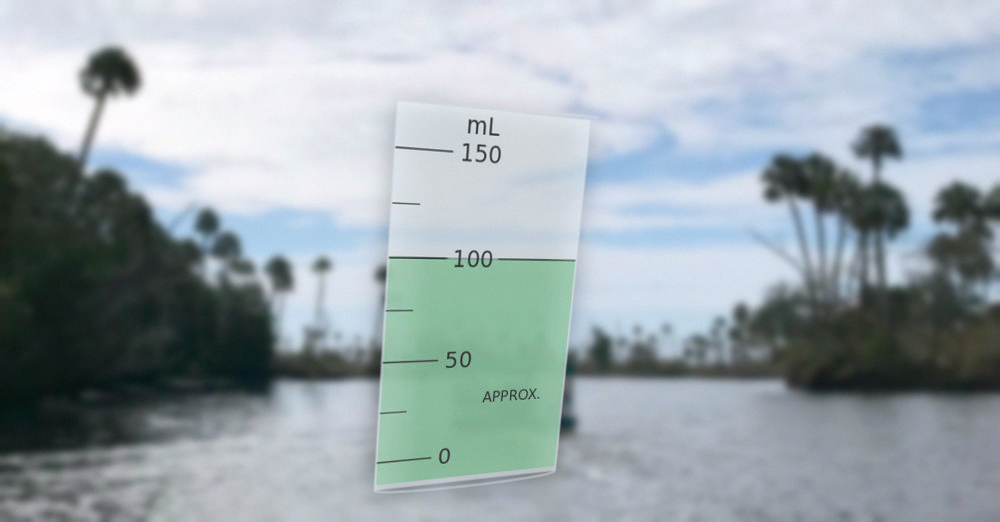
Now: 100
